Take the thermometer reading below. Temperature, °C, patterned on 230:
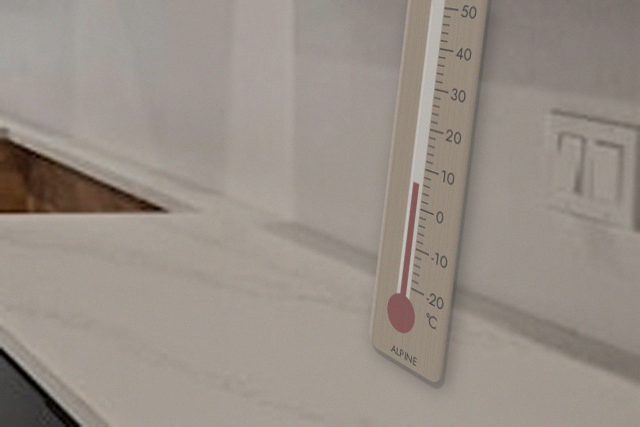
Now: 6
